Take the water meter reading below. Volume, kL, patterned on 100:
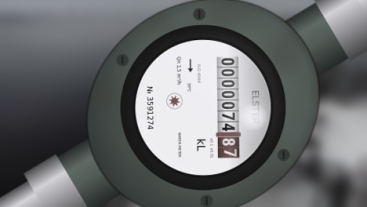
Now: 74.87
